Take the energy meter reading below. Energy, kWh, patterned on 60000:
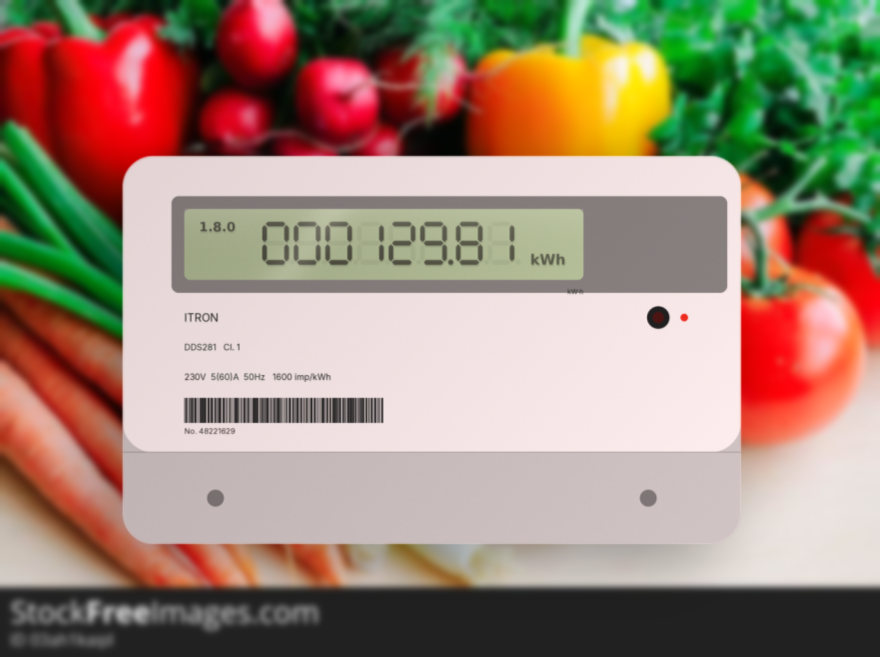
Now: 129.81
